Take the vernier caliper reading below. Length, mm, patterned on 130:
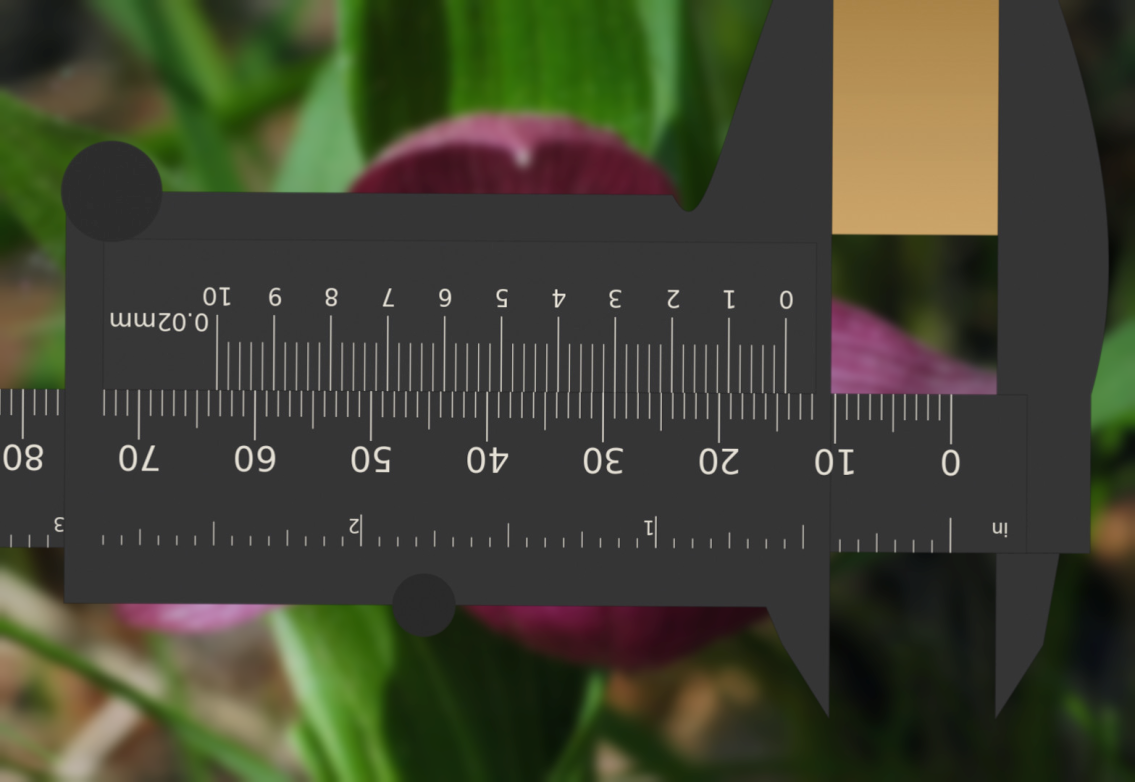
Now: 14.3
